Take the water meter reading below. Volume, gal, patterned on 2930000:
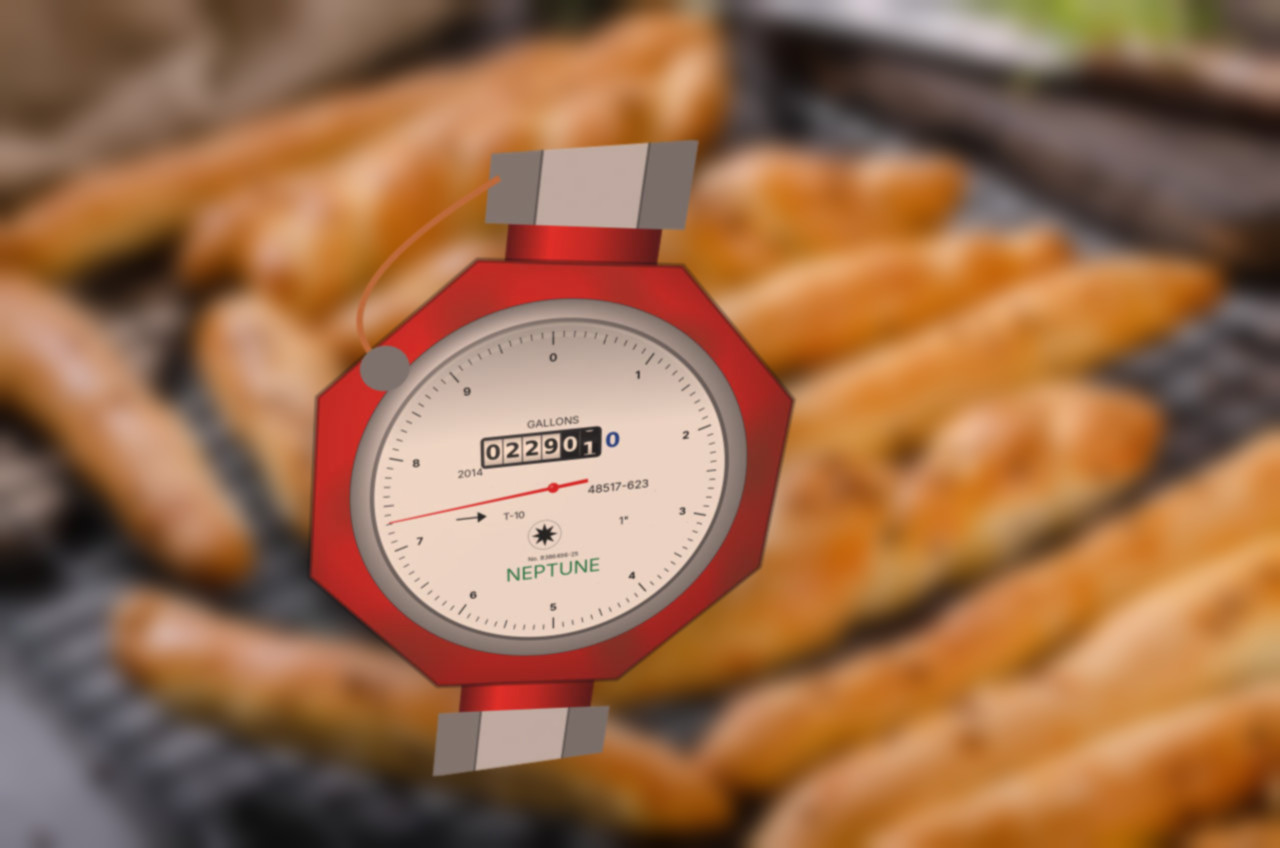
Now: 229007.3
